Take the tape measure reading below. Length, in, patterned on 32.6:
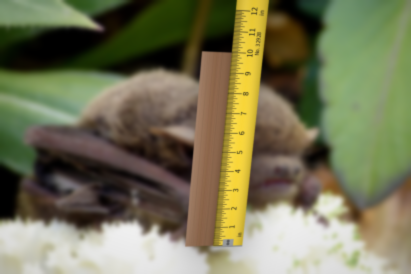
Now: 10
